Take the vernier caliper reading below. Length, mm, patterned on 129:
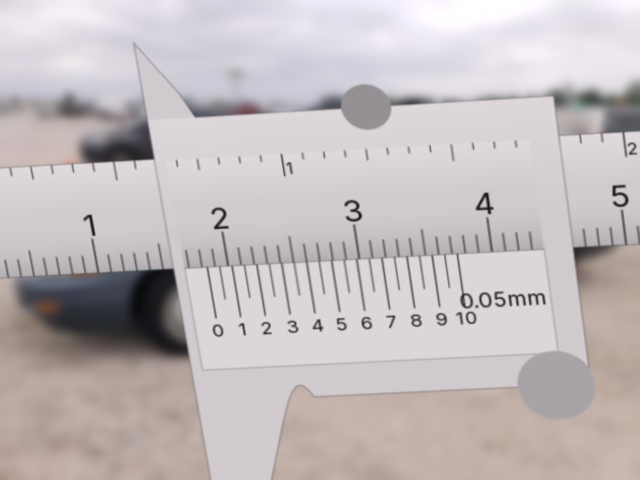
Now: 18.4
